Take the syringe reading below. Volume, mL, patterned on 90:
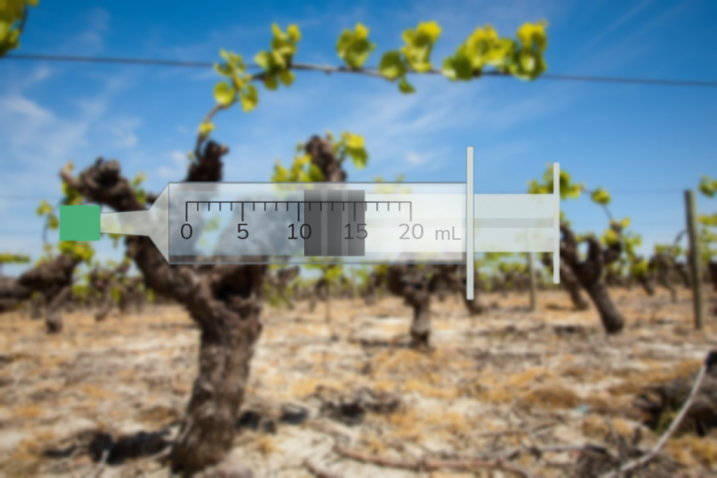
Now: 10.5
